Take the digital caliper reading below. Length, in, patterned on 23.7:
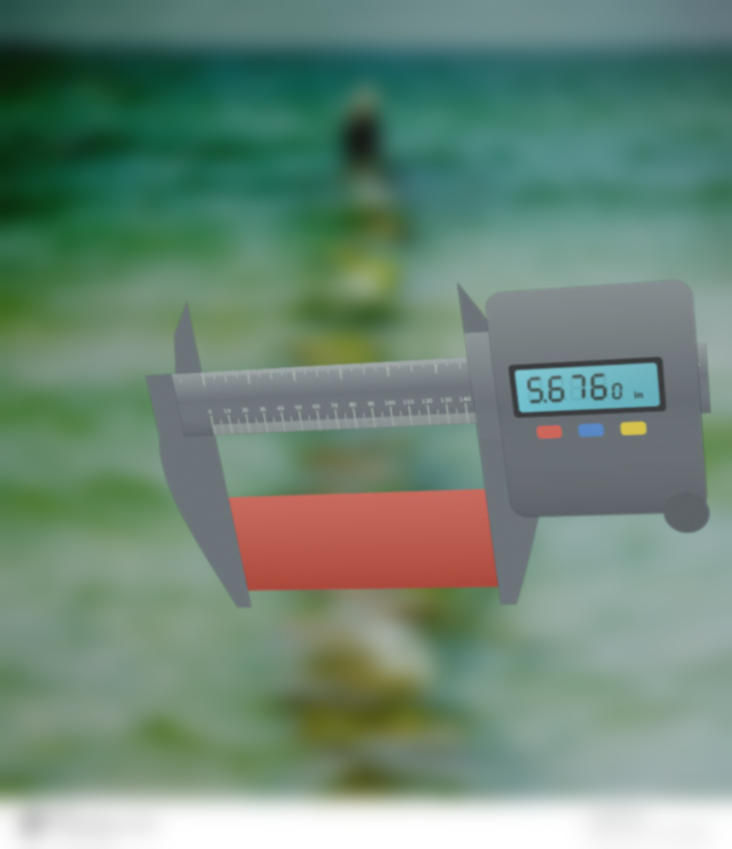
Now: 5.6760
